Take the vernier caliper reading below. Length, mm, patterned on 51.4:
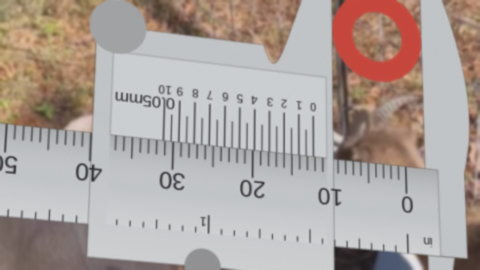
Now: 12.2
